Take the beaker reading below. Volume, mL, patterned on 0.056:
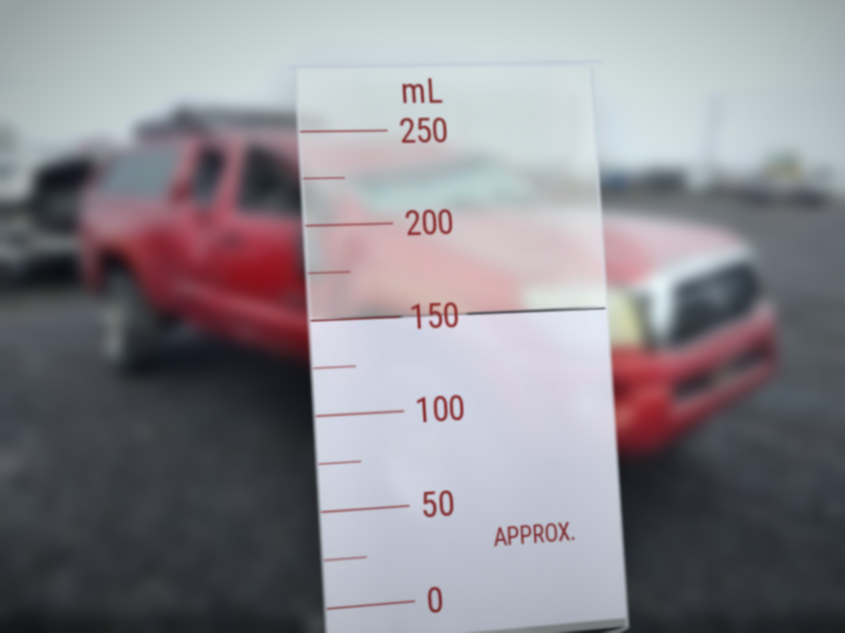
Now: 150
